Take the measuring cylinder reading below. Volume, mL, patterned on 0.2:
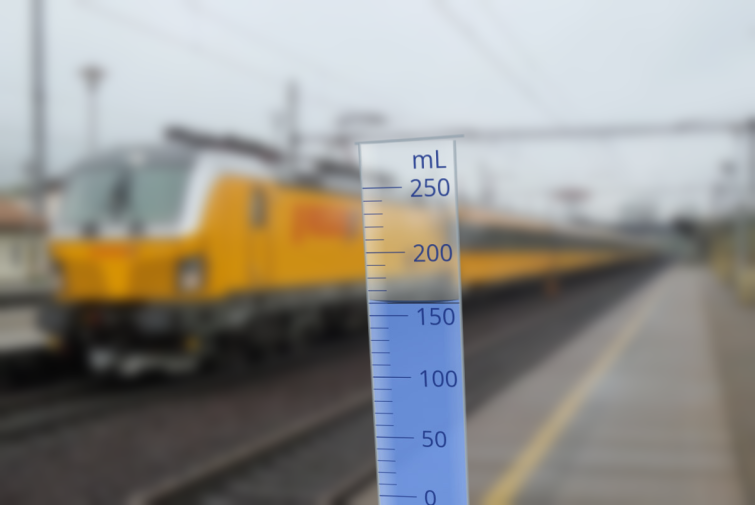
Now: 160
